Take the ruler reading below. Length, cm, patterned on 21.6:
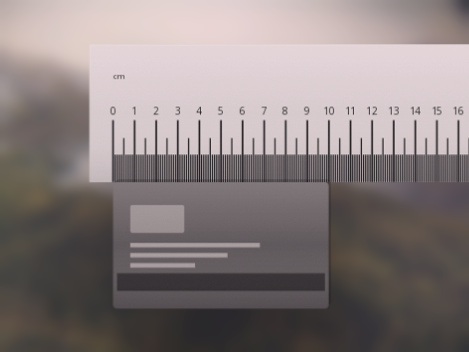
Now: 10
